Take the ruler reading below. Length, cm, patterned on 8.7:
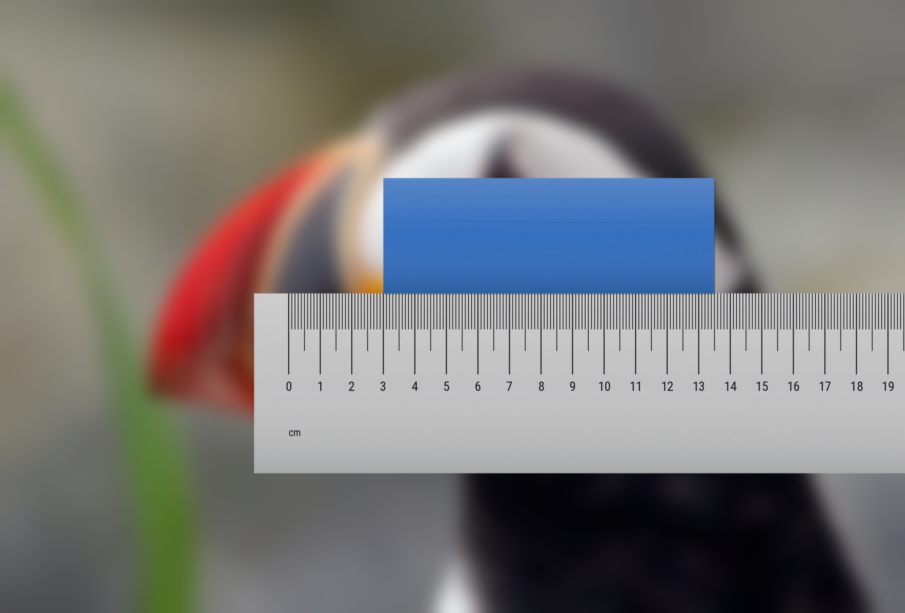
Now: 10.5
